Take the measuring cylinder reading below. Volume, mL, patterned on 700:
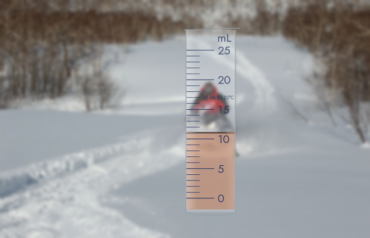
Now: 11
